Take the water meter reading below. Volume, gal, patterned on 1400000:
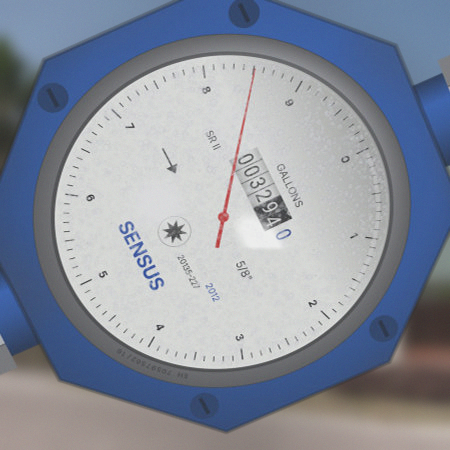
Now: 32938.5
